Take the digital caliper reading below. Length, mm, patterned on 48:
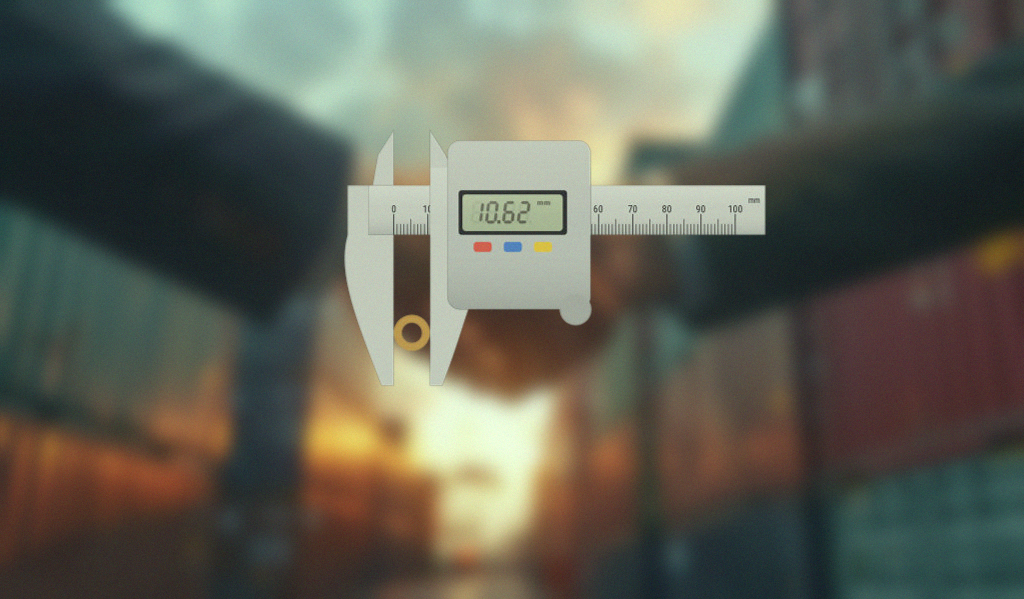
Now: 10.62
